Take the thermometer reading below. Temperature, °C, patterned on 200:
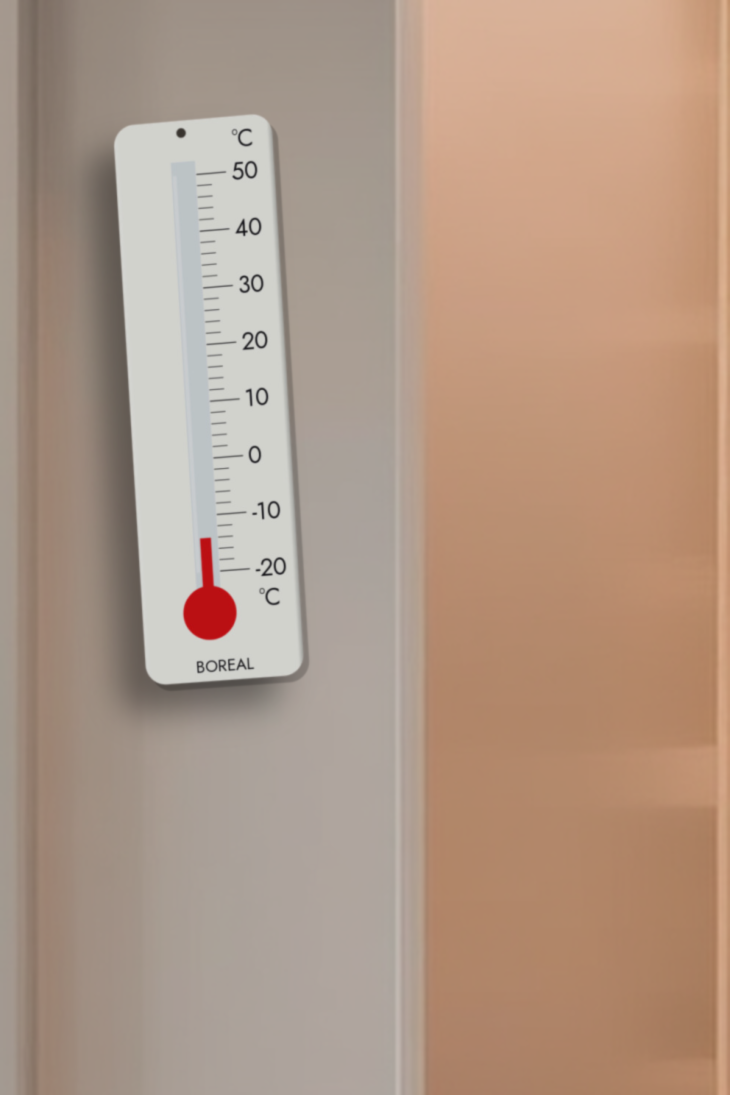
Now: -14
